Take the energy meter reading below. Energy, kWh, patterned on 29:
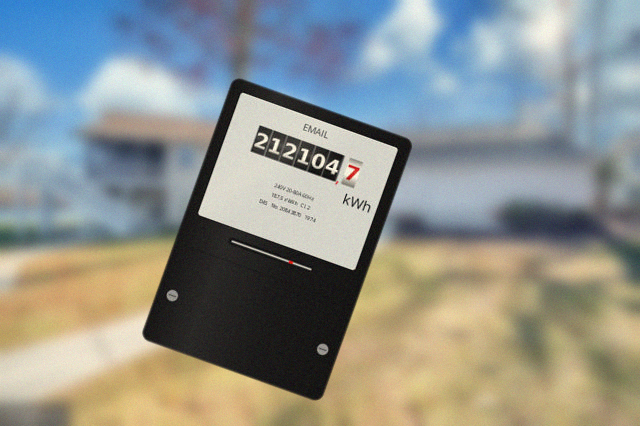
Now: 212104.7
